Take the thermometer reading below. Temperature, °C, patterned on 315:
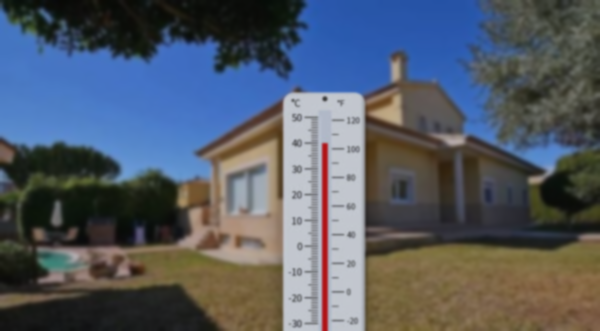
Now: 40
